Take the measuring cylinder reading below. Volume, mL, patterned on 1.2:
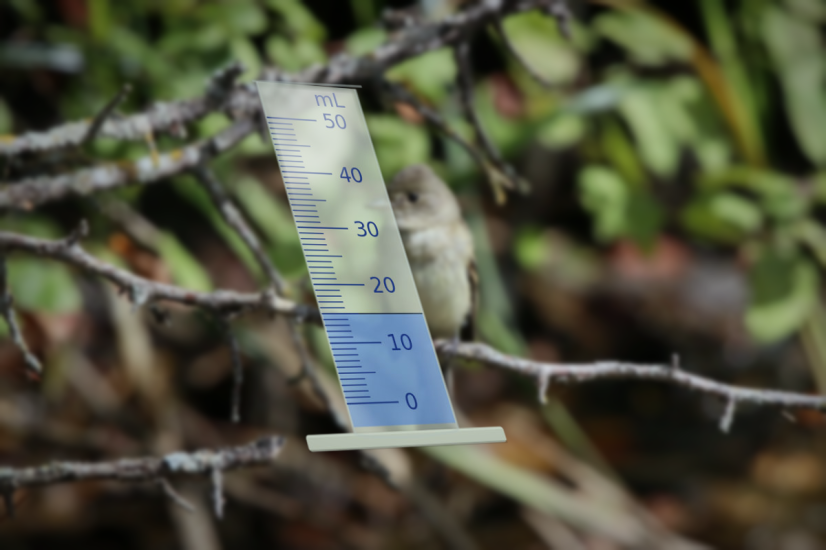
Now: 15
